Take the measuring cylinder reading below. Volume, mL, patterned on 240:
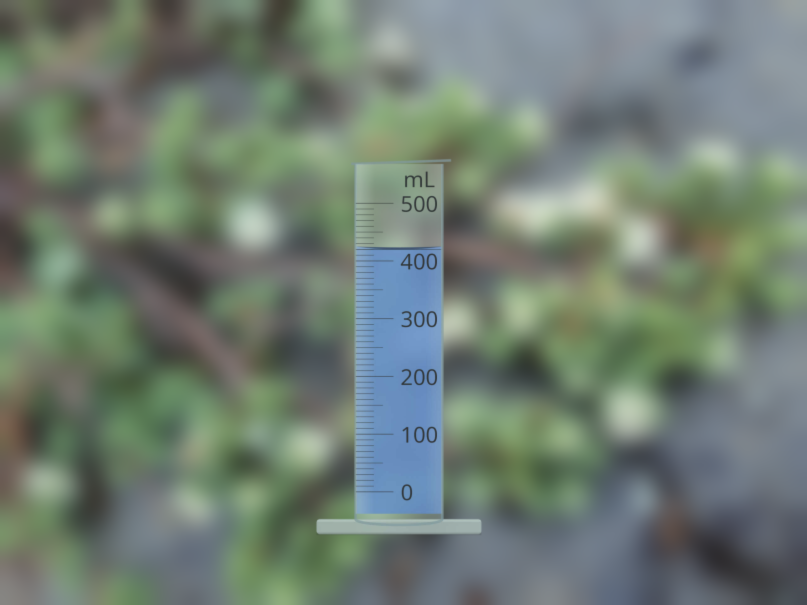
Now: 420
